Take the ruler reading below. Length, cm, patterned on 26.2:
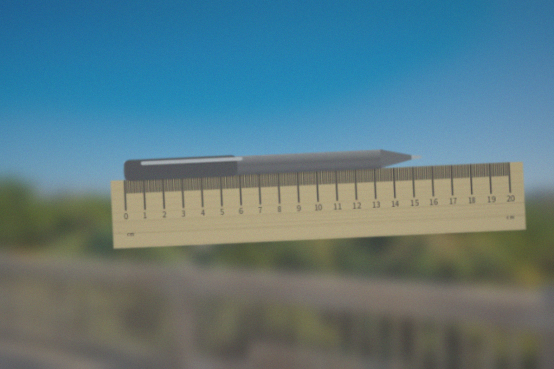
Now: 15.5
